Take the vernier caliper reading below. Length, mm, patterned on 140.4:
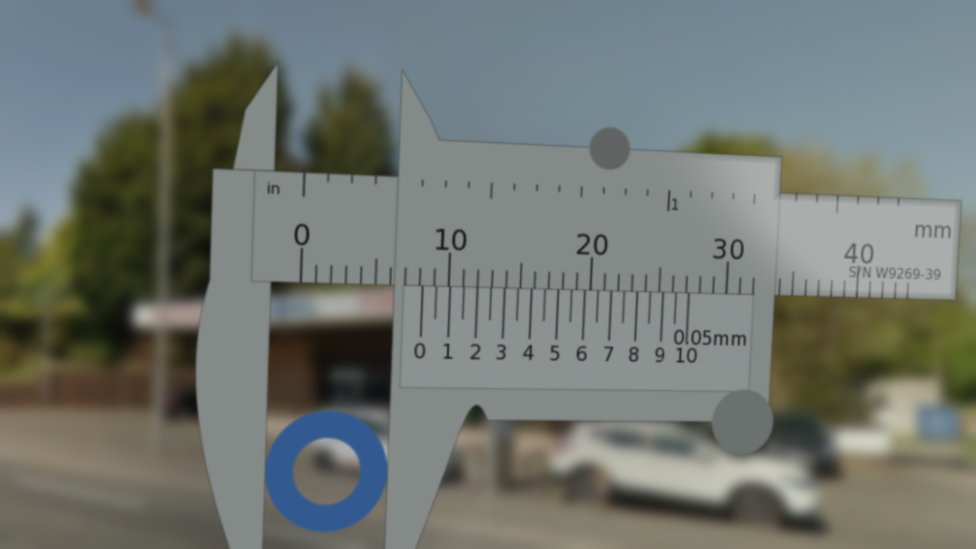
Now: 8.2
